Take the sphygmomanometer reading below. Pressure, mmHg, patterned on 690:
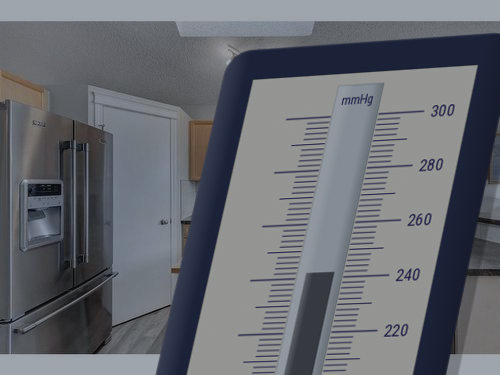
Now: 242
